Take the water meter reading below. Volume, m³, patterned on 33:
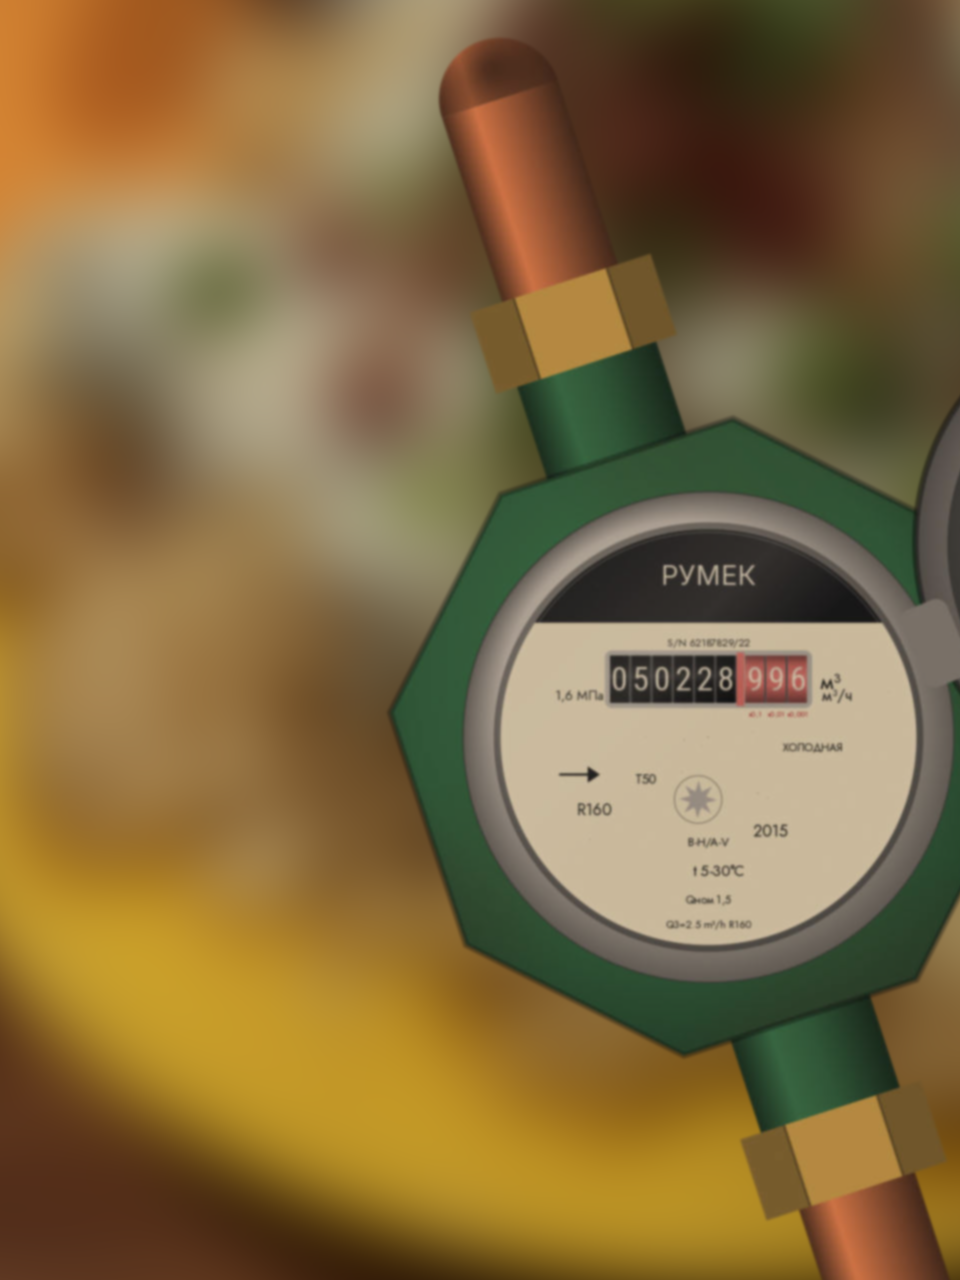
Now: 50228.996
